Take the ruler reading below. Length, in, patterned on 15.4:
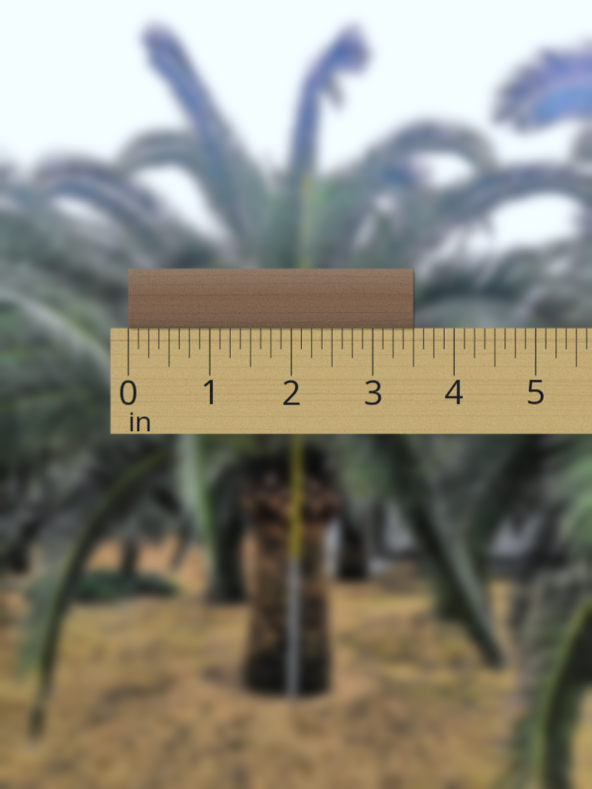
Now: 3.5
